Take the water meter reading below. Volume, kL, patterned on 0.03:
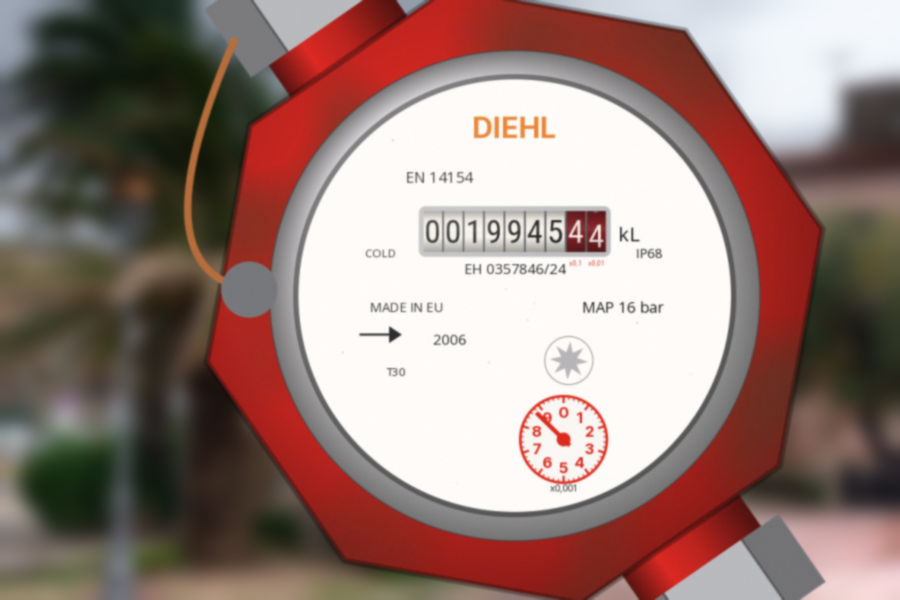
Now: 19945.438
